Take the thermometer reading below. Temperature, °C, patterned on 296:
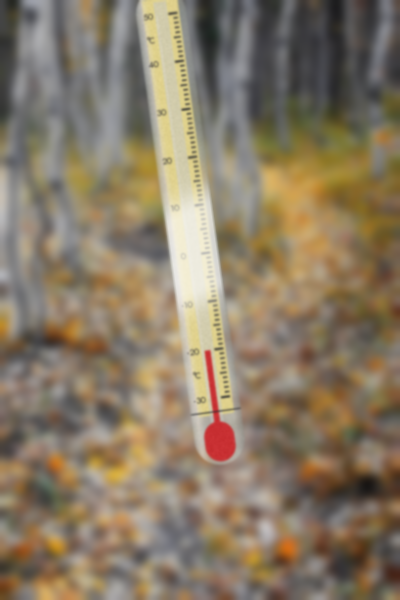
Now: -20
